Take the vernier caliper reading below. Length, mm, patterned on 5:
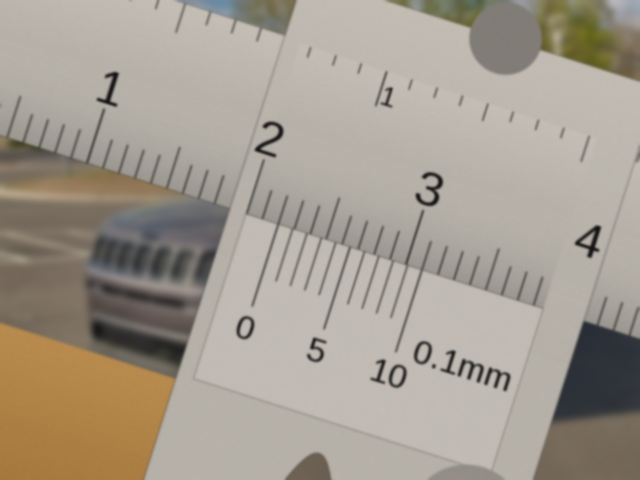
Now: 22.0
